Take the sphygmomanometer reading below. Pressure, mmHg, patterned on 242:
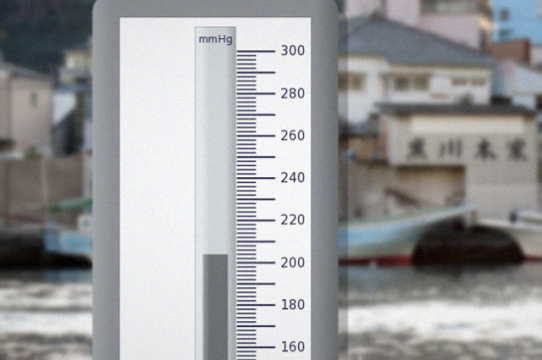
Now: 204
